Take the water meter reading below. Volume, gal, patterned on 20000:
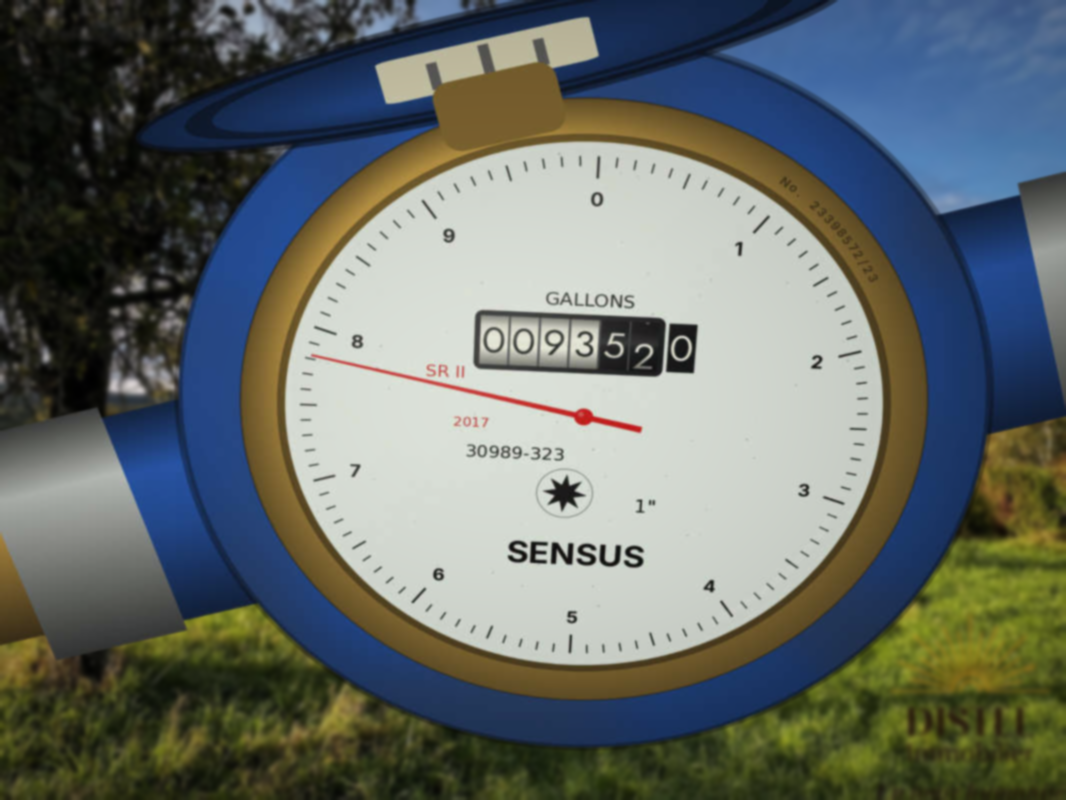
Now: 93517.8
